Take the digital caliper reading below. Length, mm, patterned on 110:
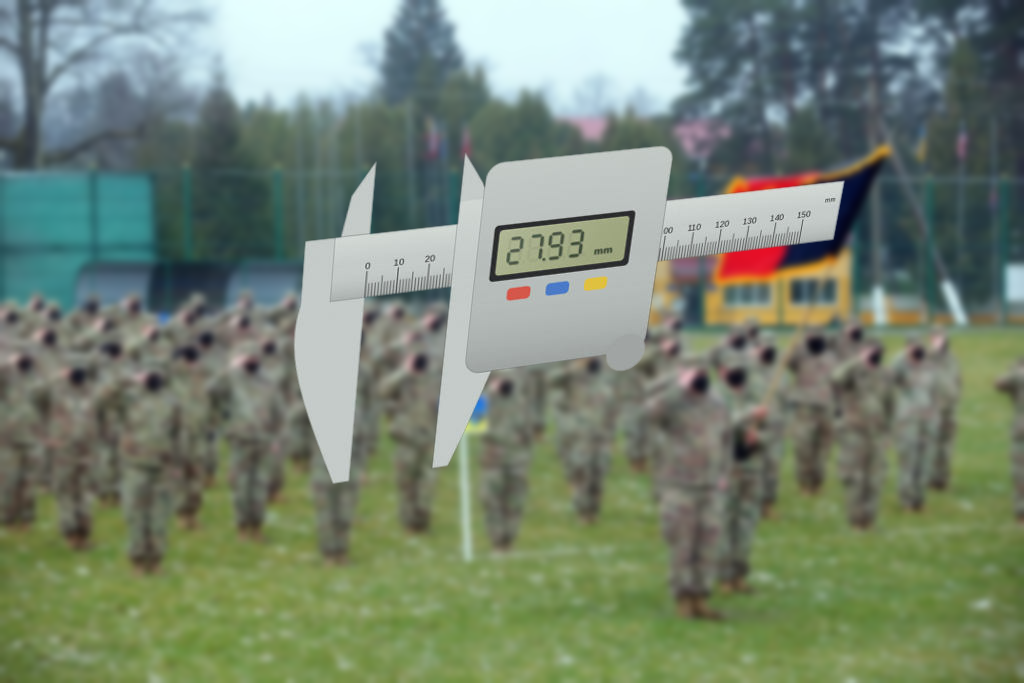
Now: 27.93
